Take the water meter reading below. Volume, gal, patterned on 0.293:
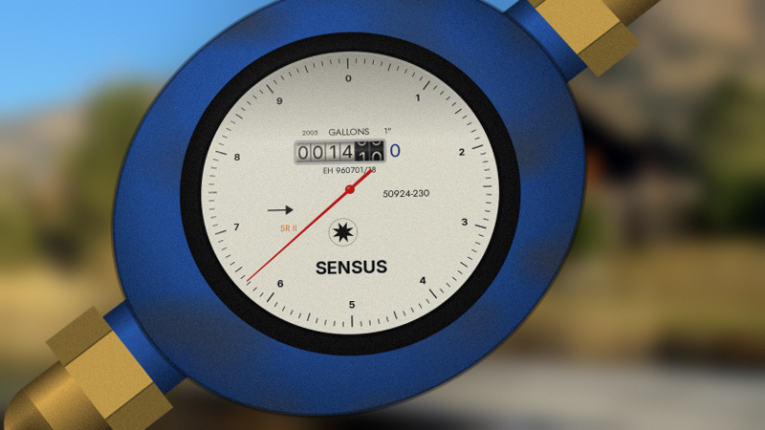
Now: 14096.3
